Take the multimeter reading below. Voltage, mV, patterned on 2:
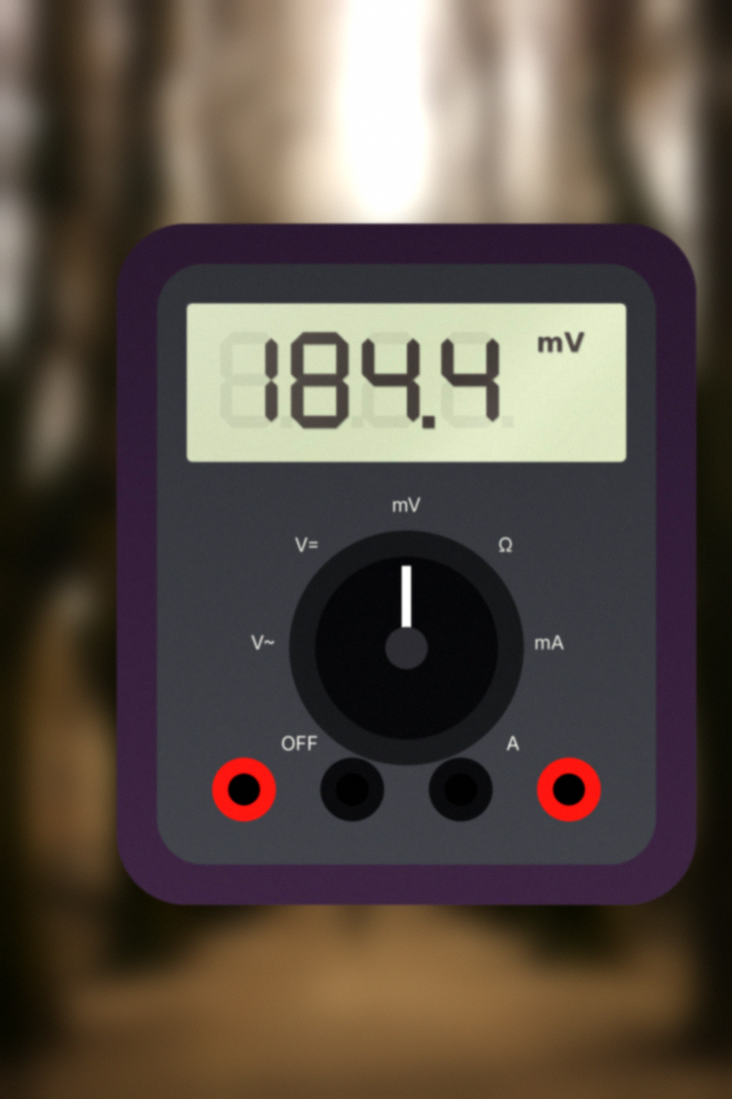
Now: 184.4
